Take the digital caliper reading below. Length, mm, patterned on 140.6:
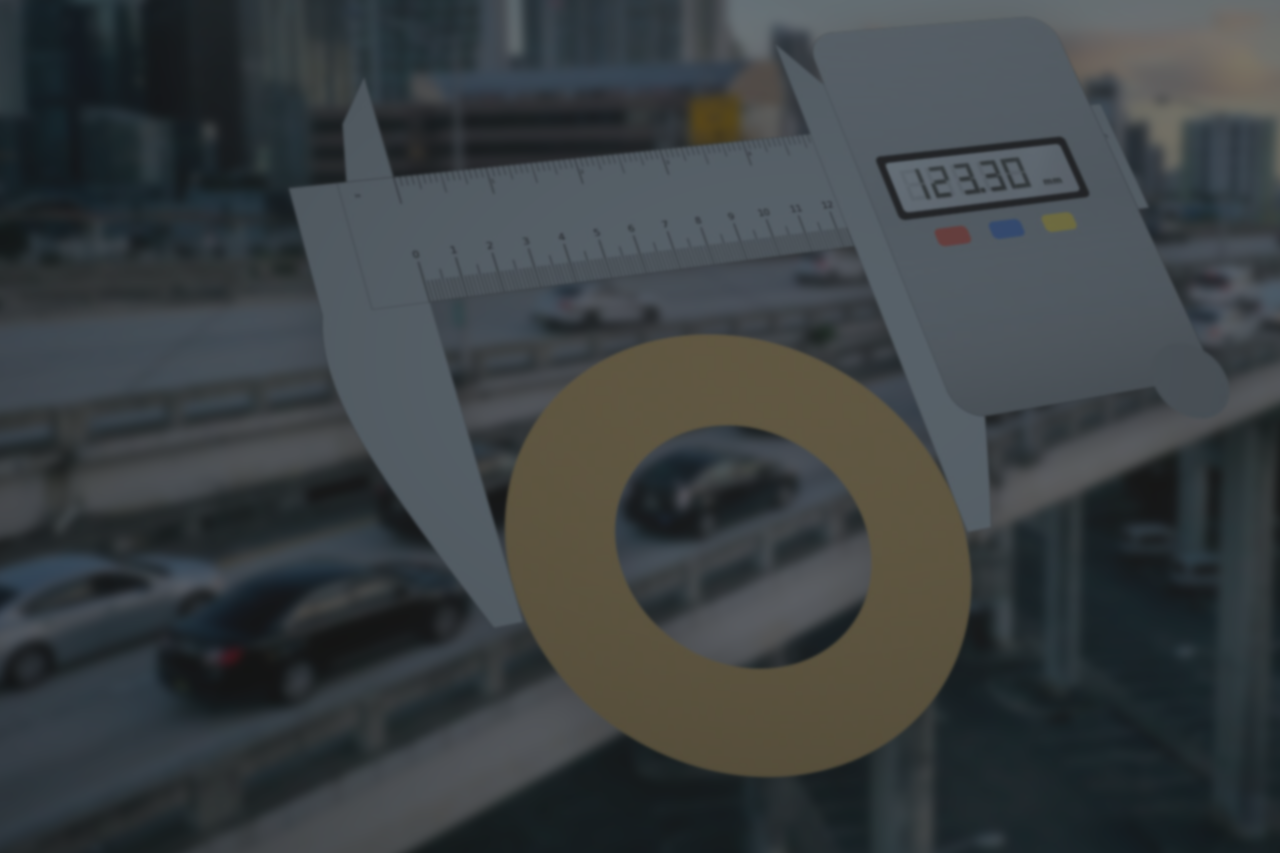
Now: 123.30
